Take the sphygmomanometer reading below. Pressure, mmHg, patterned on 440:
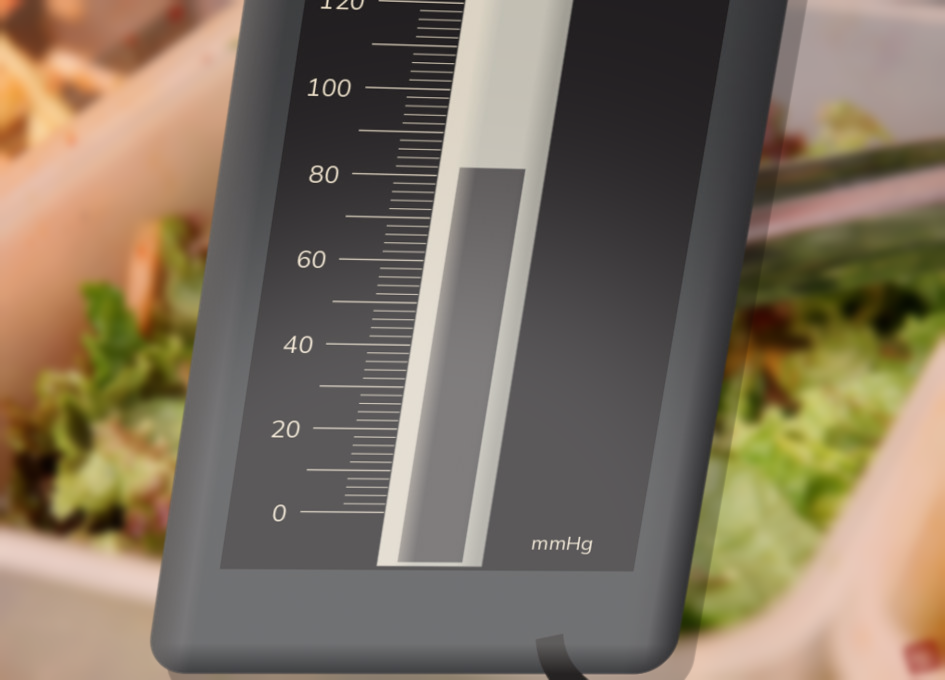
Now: 82
